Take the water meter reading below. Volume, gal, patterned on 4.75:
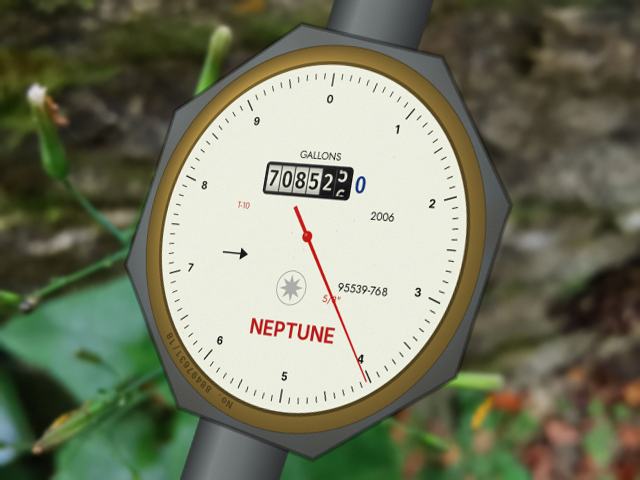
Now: 7085254.0
